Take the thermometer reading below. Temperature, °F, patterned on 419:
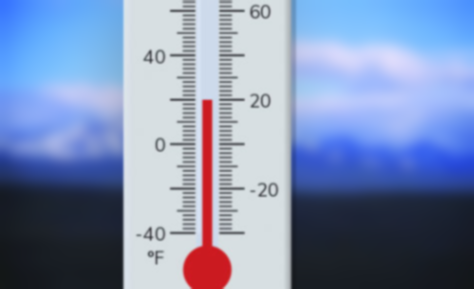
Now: 20
